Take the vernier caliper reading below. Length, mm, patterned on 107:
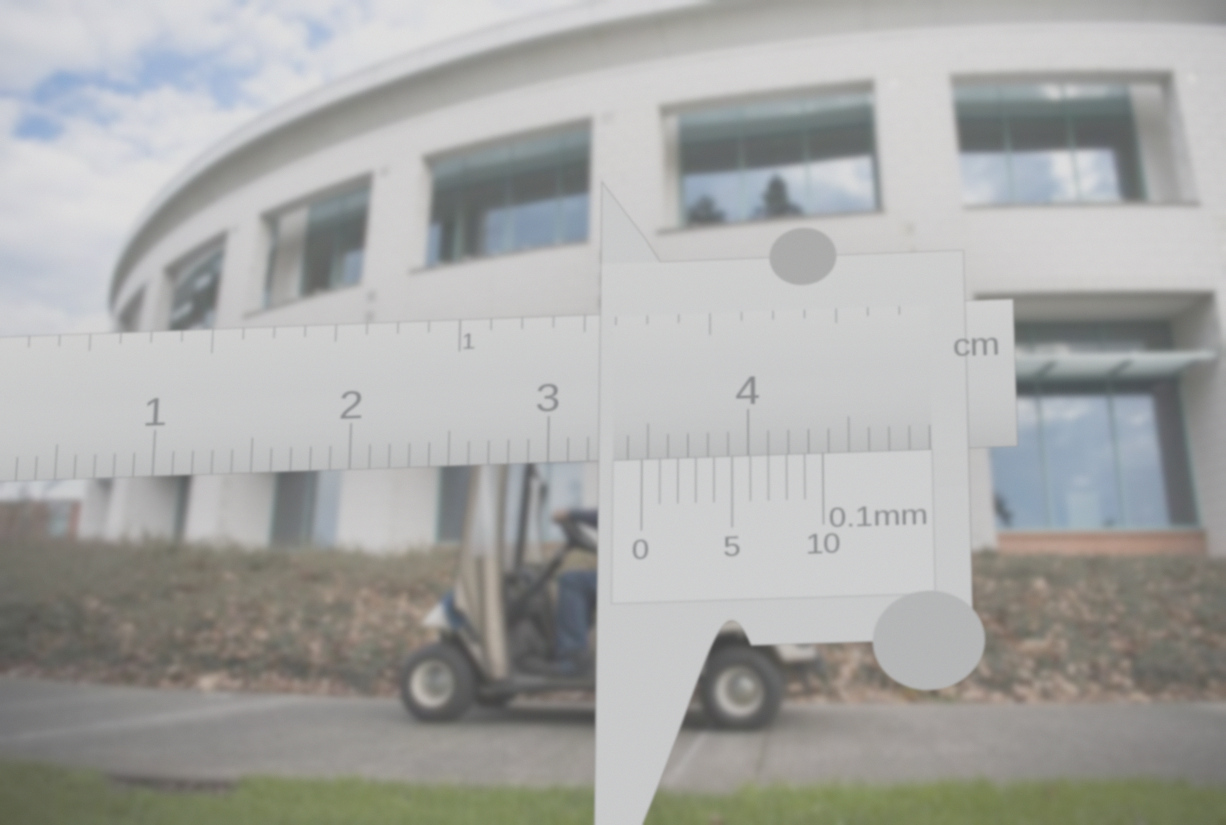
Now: 34.7
